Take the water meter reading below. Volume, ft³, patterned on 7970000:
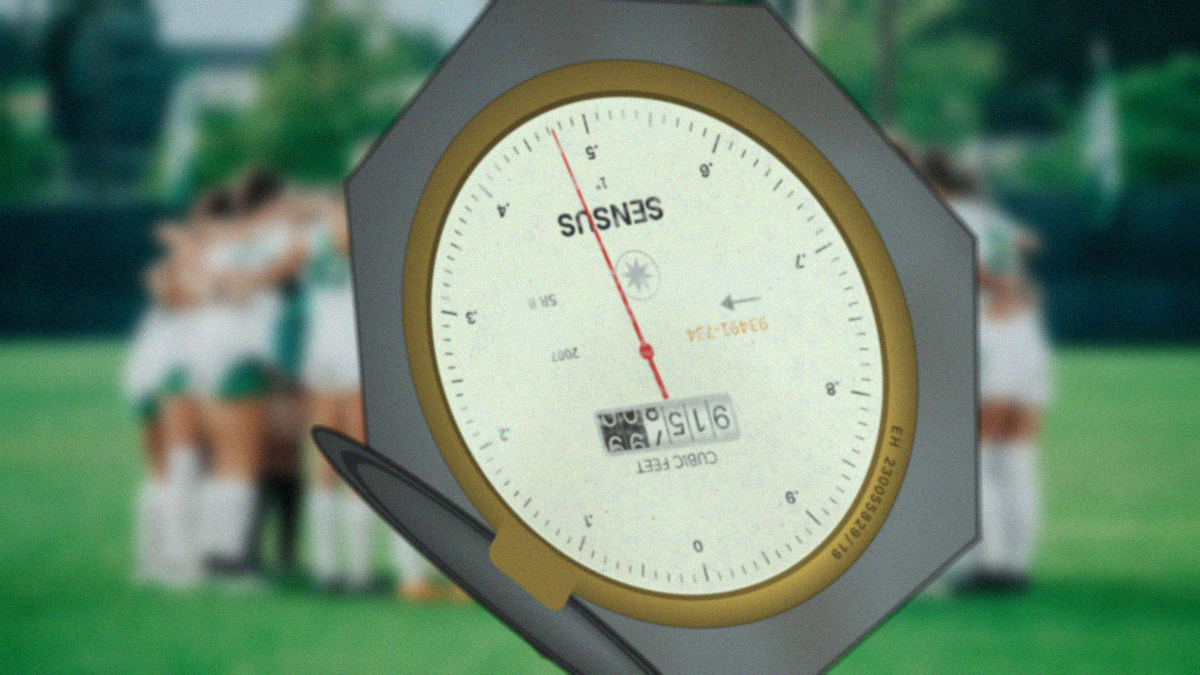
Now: 915799.47
